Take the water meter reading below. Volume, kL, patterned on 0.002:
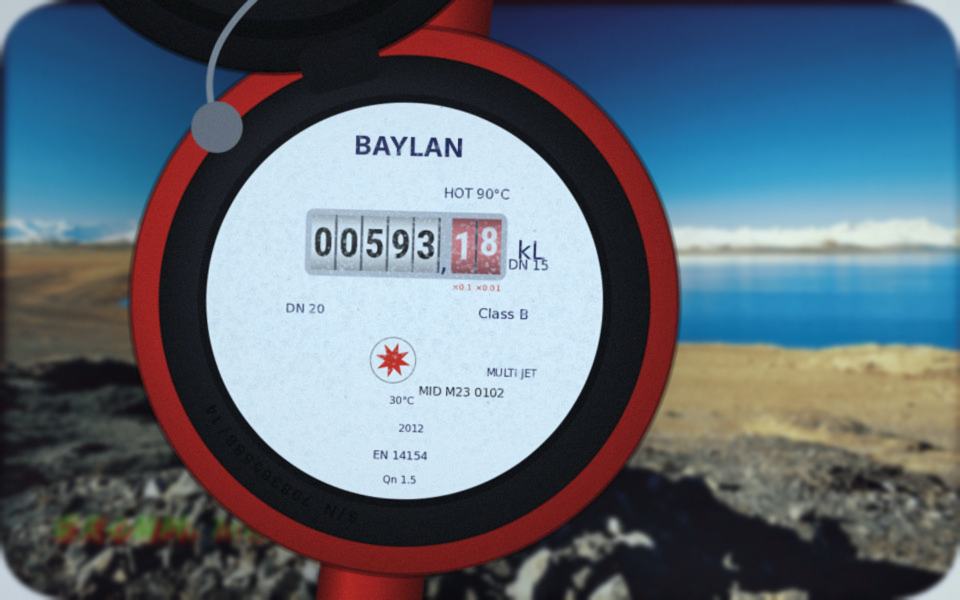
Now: 593.18
